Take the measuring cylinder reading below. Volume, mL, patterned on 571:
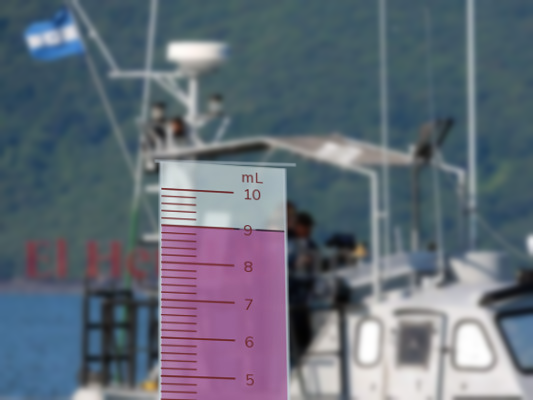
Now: 9
